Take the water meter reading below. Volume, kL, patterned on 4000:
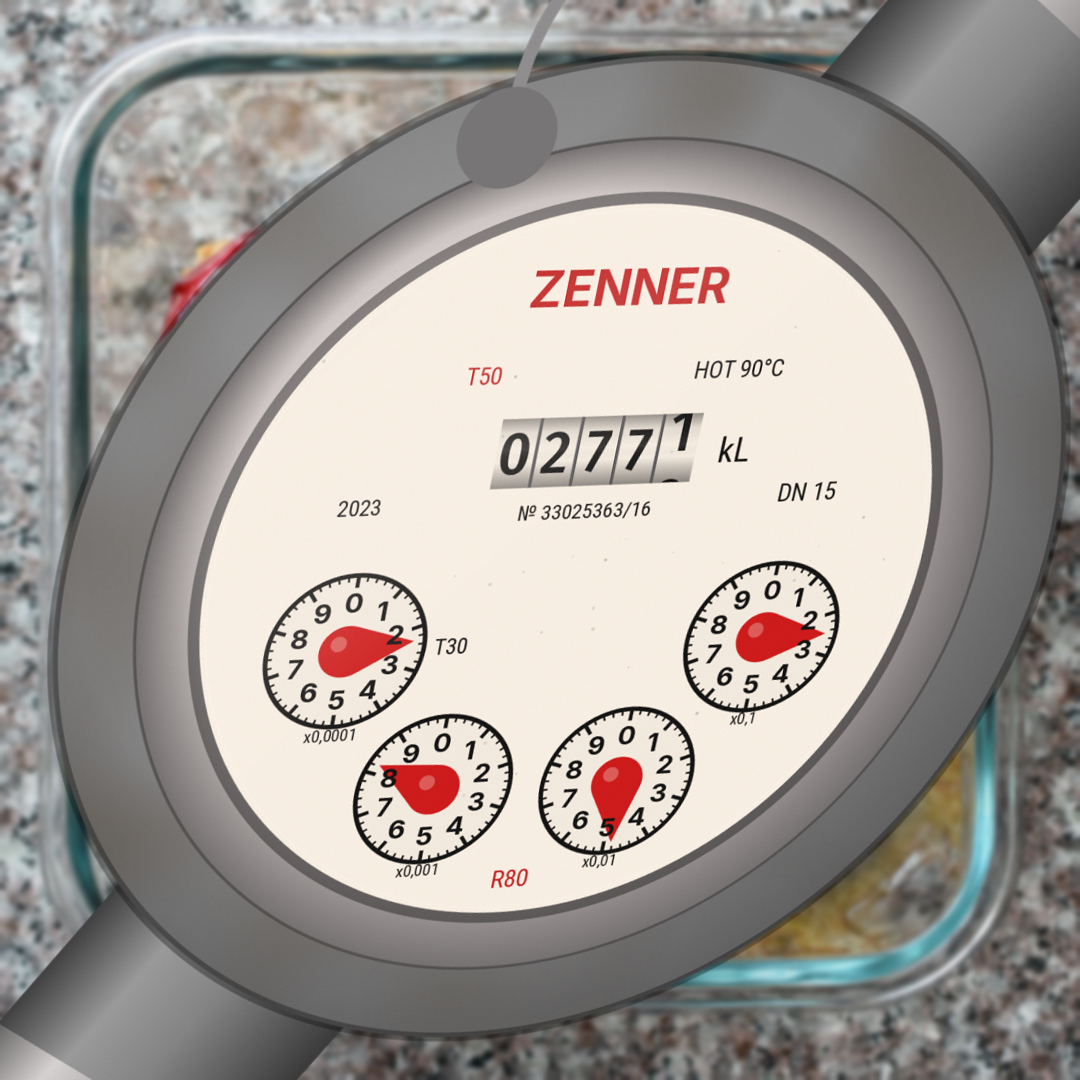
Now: 2771.2482
